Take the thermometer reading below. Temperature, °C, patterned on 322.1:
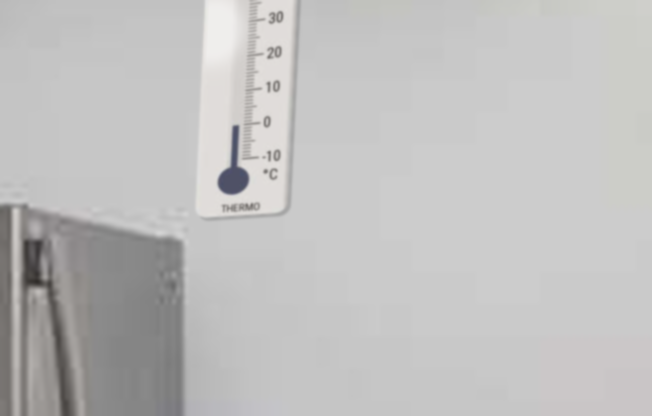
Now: 0
